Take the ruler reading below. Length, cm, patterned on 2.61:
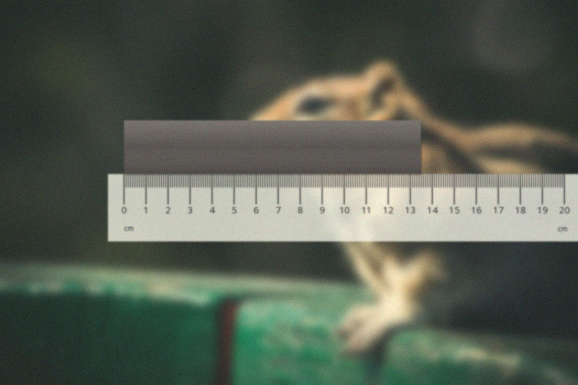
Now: 13.5
